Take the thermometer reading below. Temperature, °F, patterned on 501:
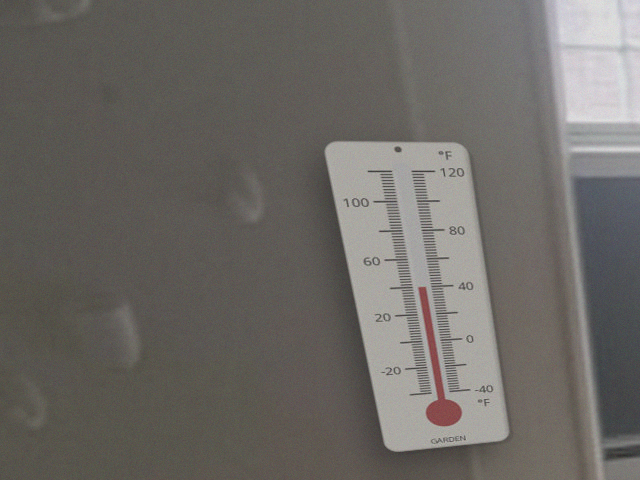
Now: 40
